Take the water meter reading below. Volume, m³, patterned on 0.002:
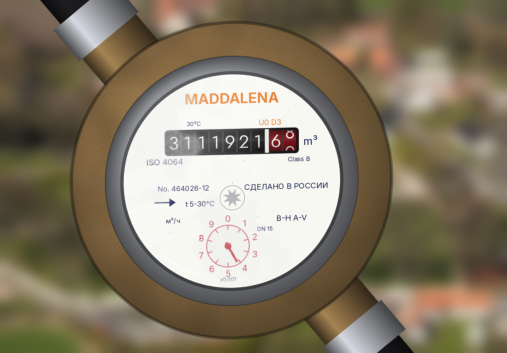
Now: 3111921.684
